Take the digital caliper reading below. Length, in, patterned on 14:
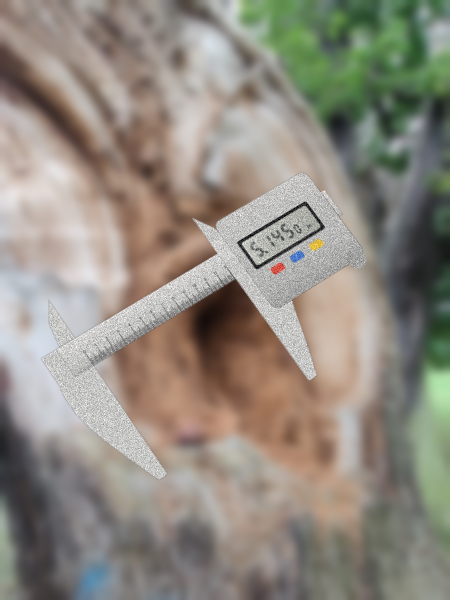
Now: 5.1450
